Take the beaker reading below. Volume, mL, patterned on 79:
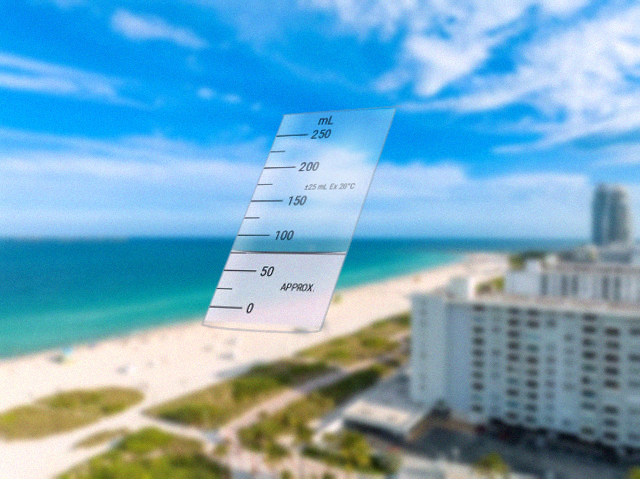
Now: 75
